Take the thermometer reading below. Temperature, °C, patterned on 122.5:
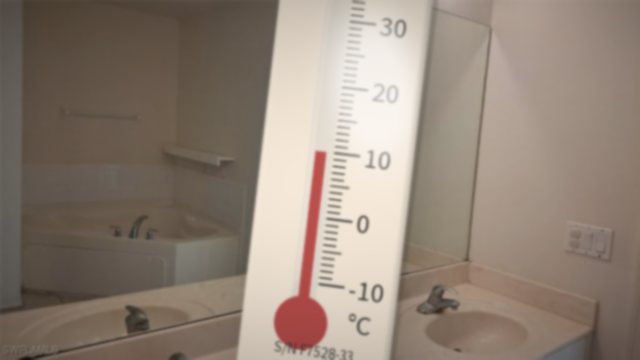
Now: 10
